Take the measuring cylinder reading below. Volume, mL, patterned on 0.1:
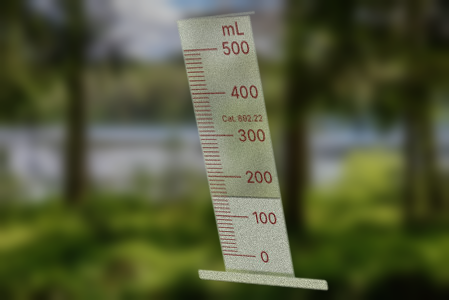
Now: 150
